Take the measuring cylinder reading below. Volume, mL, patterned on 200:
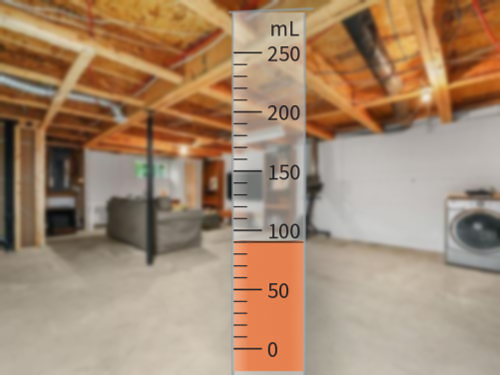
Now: 90
